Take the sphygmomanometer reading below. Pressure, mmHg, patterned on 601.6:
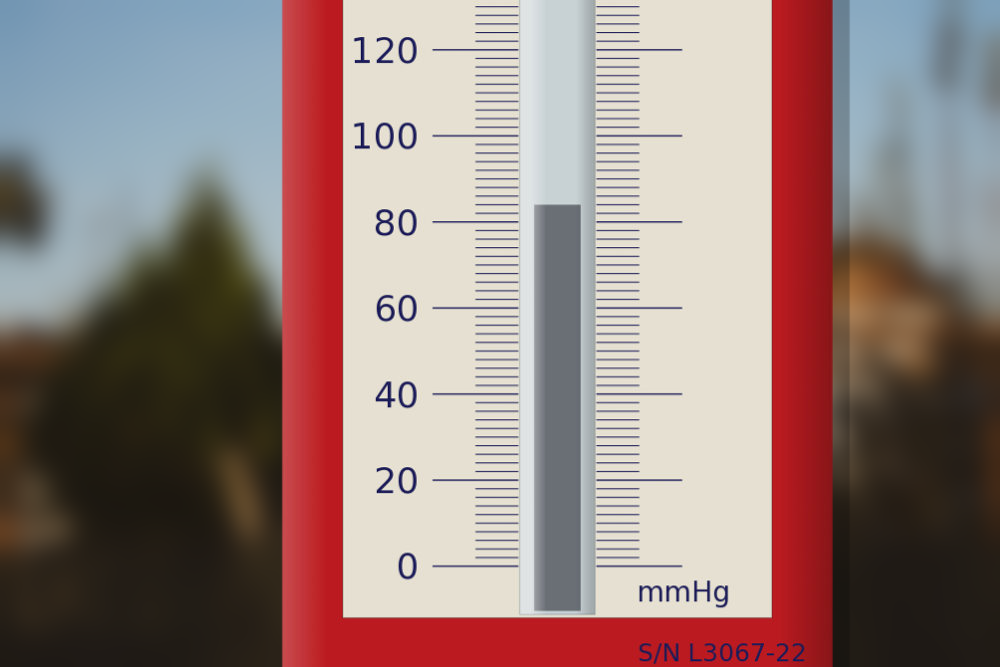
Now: 84
